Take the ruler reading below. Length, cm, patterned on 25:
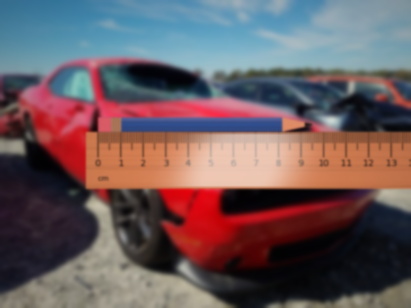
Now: 9.5
